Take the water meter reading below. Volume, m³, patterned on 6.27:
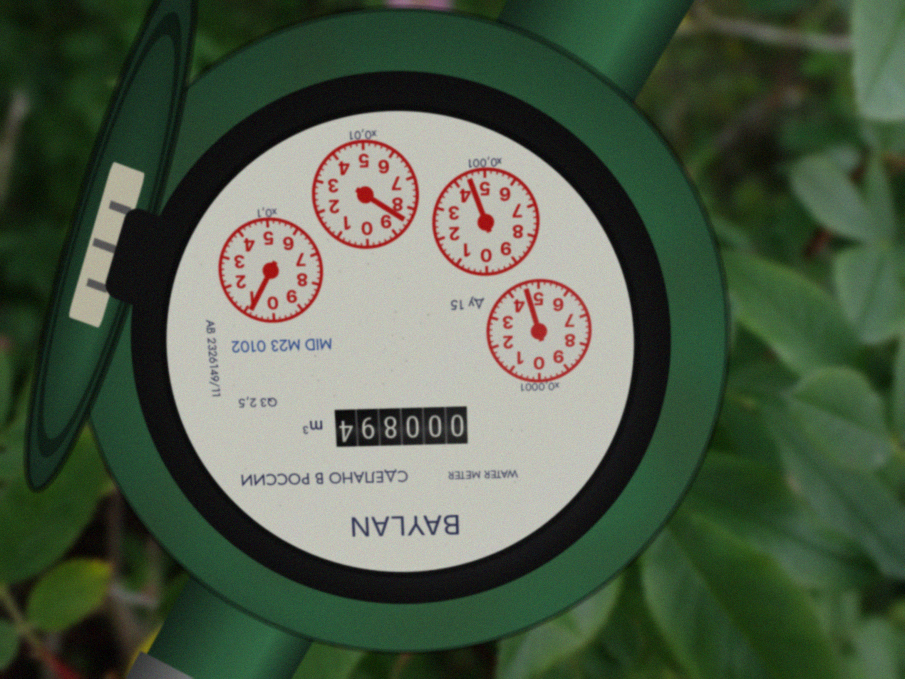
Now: 894.0844
